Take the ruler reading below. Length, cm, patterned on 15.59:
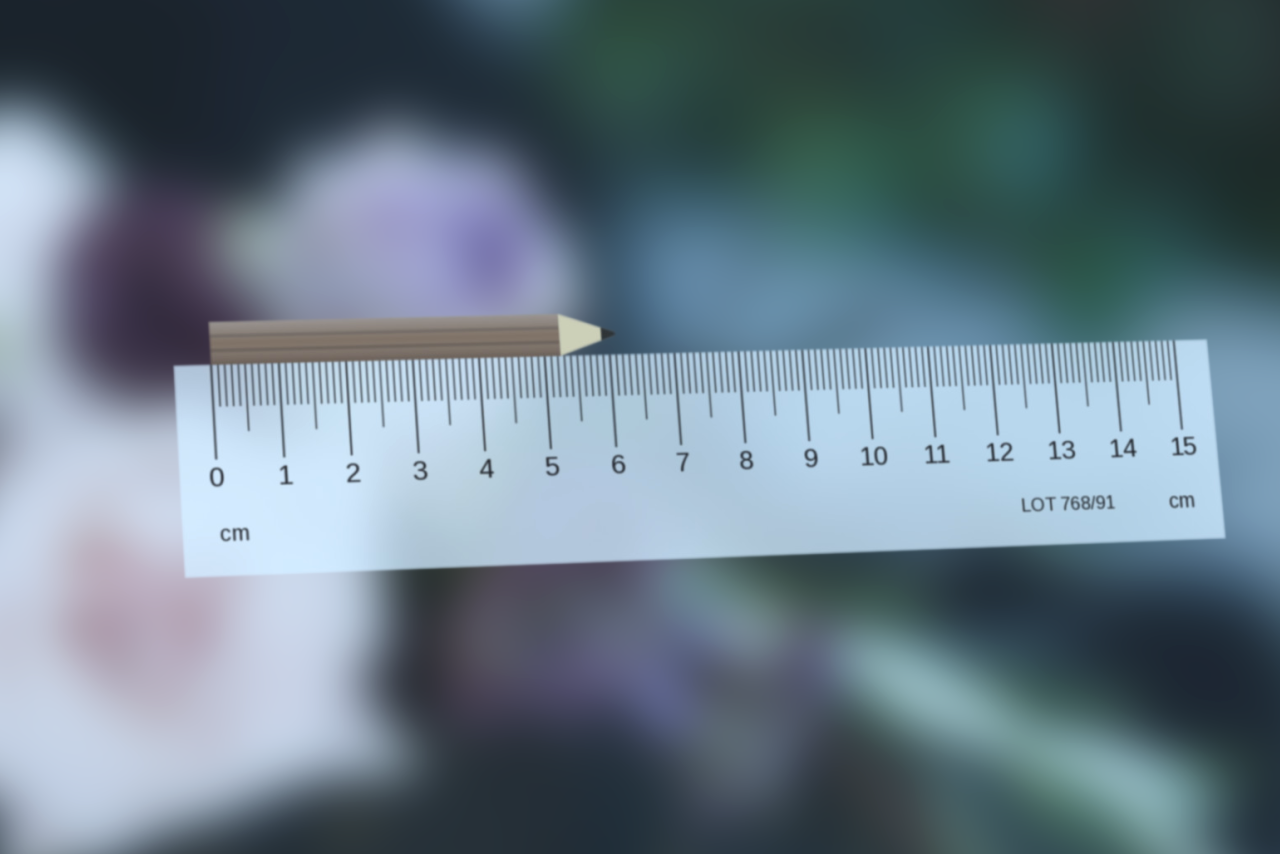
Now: 6.1
